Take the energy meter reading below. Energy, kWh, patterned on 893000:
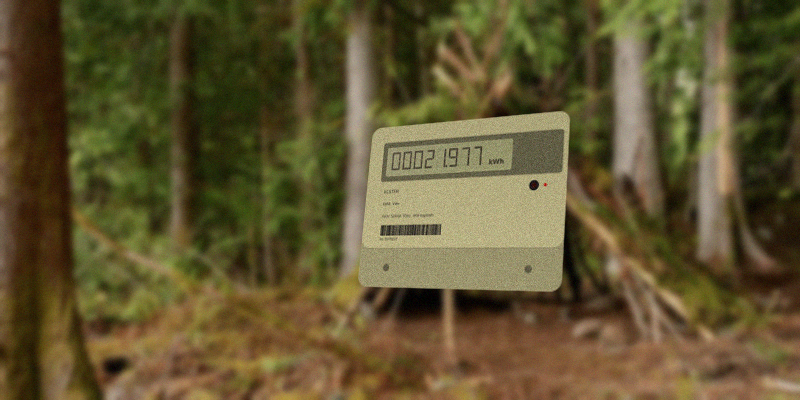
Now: 21.977
